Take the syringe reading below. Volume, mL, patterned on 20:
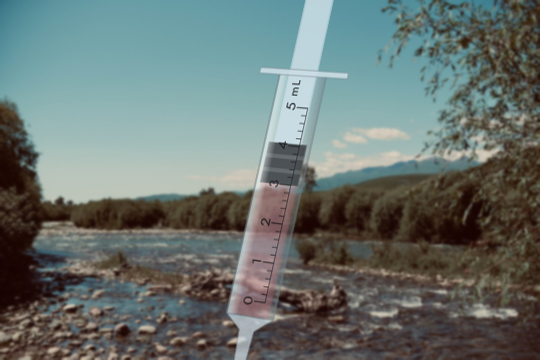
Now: 3
